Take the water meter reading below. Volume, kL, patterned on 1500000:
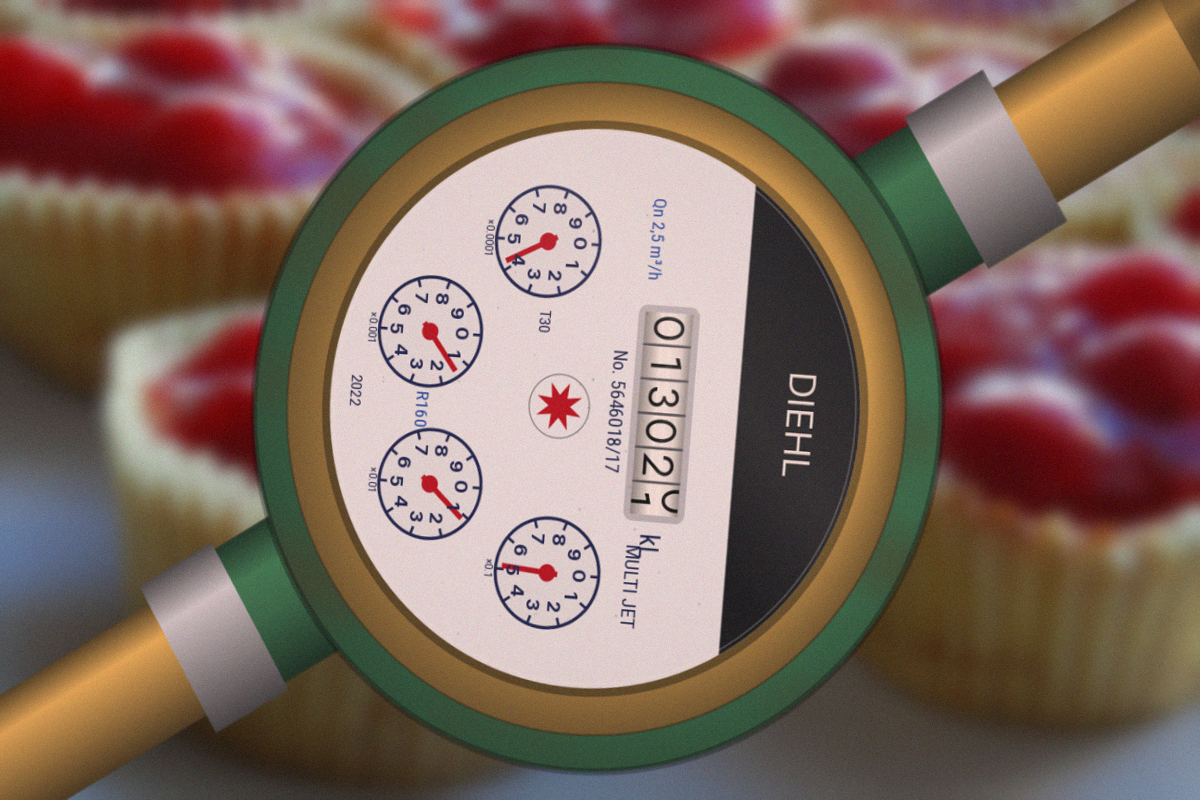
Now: 13020.5114
